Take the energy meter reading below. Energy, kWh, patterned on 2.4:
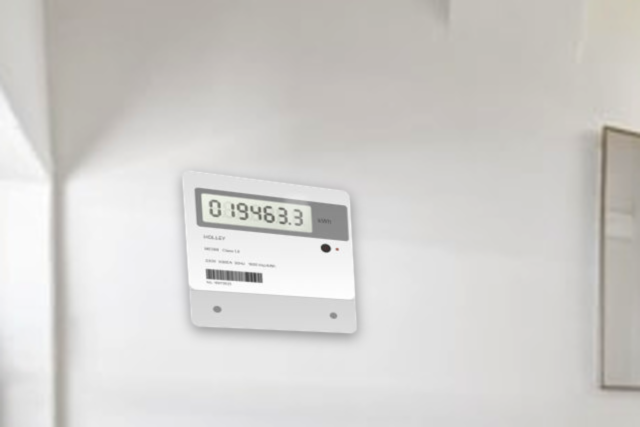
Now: 19463.3
